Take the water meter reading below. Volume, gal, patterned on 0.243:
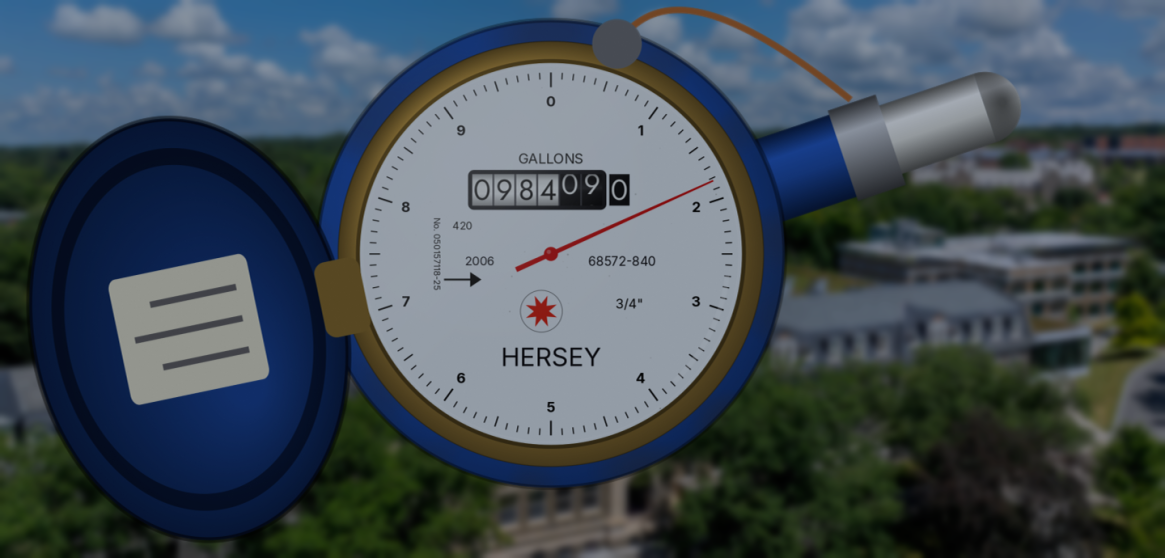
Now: 984091.8
